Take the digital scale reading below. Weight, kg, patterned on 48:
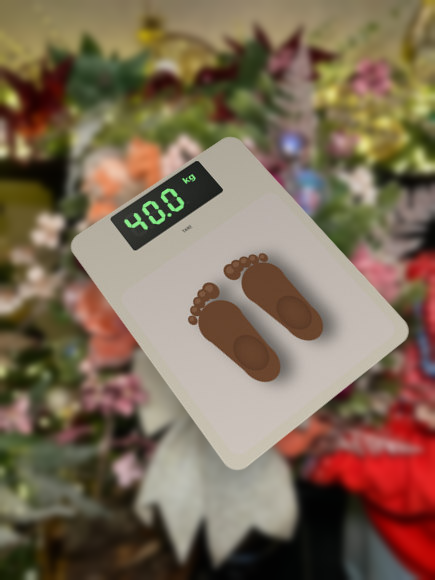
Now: 40.0
